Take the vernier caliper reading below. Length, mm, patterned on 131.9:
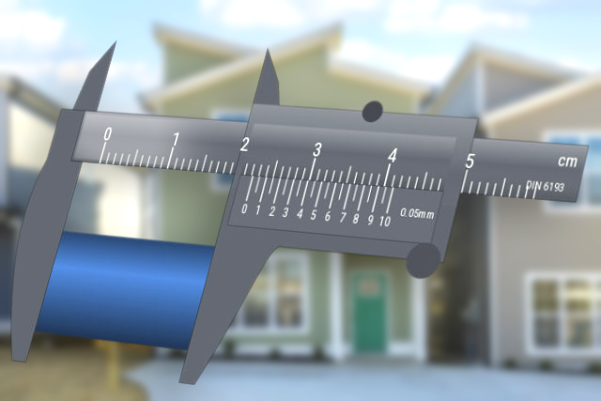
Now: 22.2
